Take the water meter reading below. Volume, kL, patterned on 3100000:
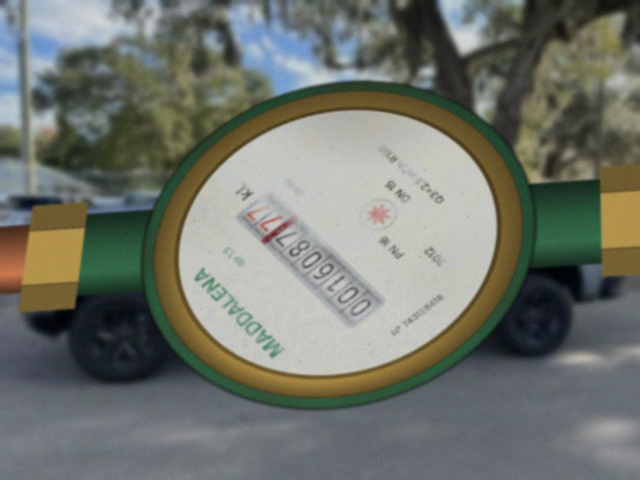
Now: 16087.77
